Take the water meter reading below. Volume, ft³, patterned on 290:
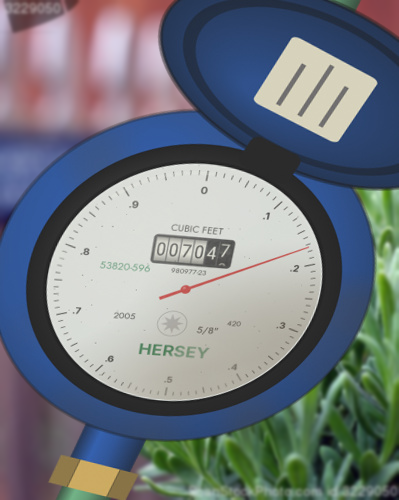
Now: 7047.17
